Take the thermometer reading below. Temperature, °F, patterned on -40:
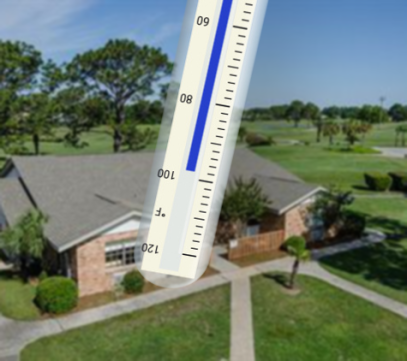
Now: 98
